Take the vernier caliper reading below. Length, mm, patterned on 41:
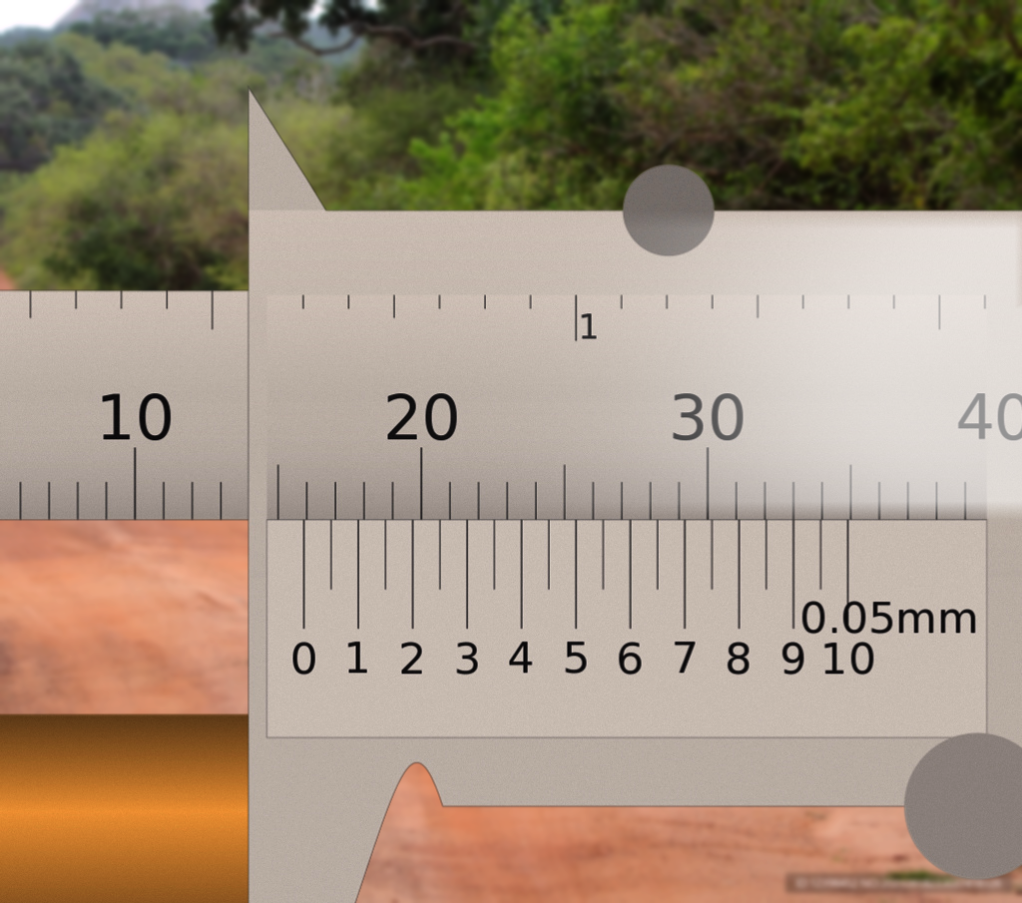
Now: 15.90
